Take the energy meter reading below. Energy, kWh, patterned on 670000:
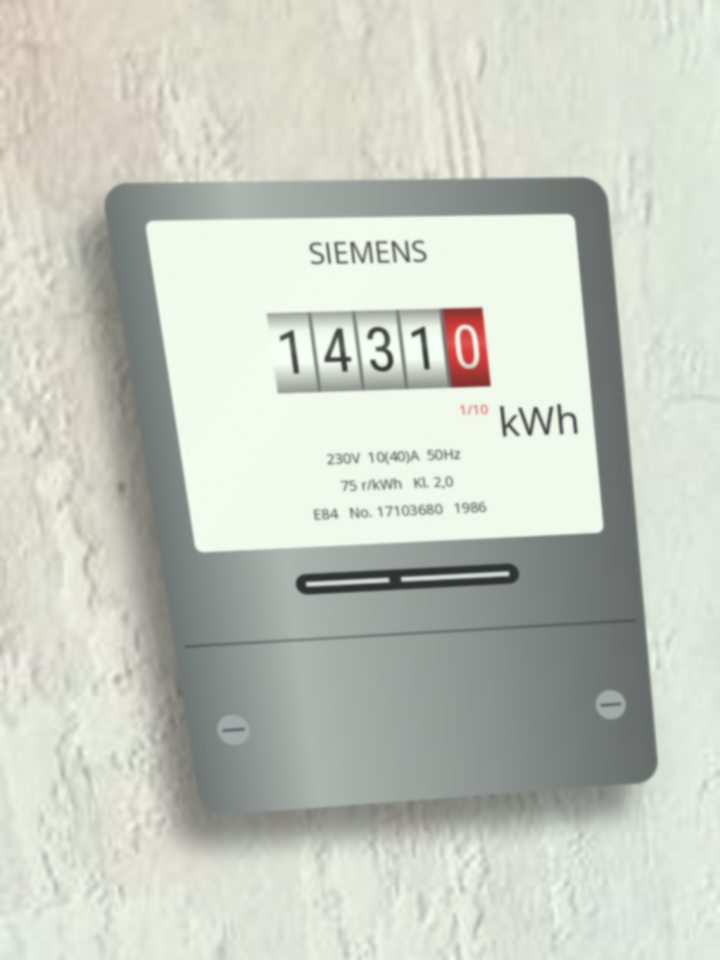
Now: 1431.0
